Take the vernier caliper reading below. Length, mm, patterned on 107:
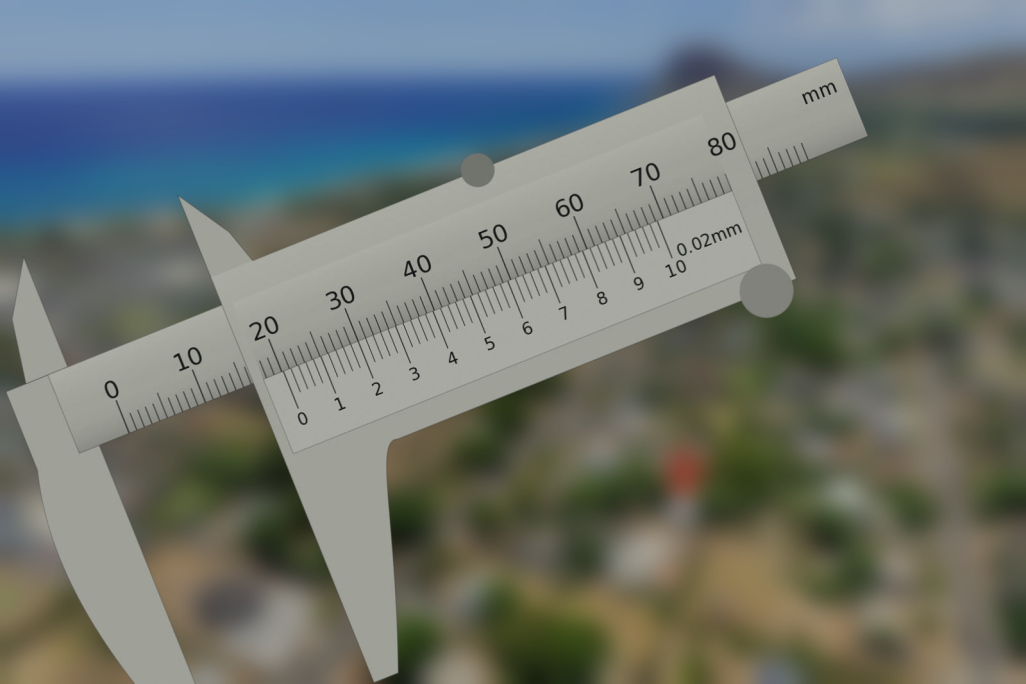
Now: 20.2
